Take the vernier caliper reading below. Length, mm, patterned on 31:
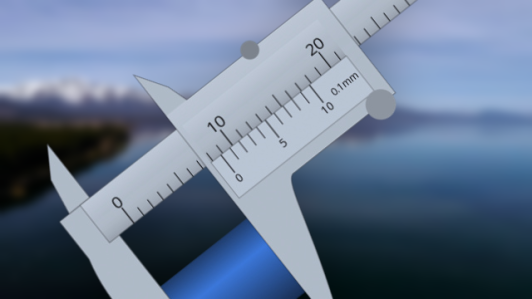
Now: 8.8
